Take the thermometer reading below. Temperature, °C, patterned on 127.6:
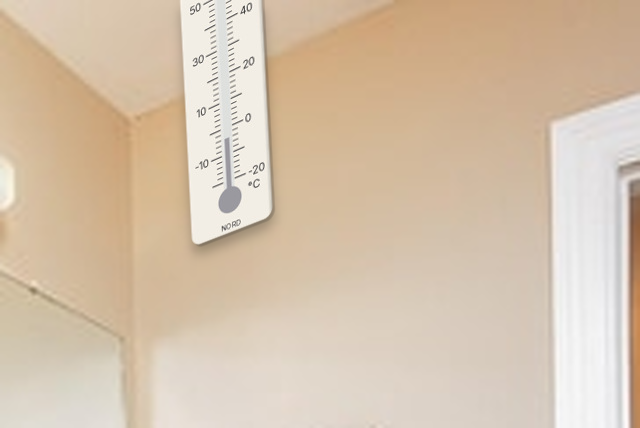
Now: -4
